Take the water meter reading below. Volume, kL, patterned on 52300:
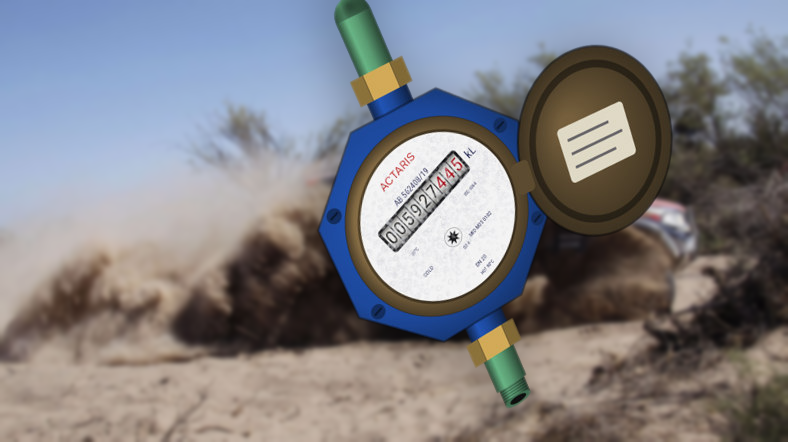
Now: 5927.445
